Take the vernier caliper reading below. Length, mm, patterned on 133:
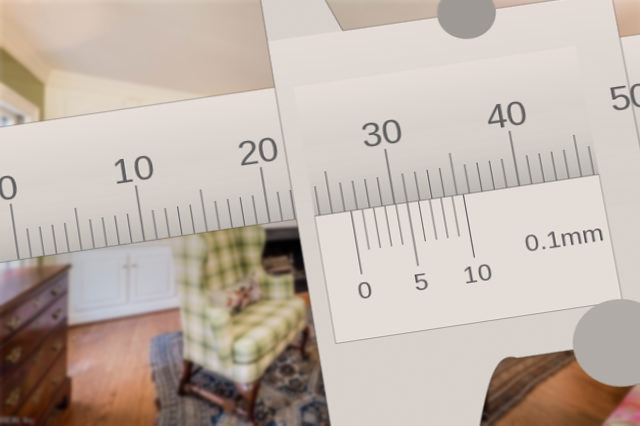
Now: 26.5
